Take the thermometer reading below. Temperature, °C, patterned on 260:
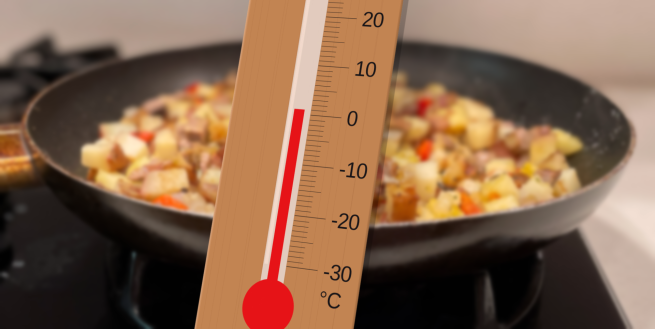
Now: 1
